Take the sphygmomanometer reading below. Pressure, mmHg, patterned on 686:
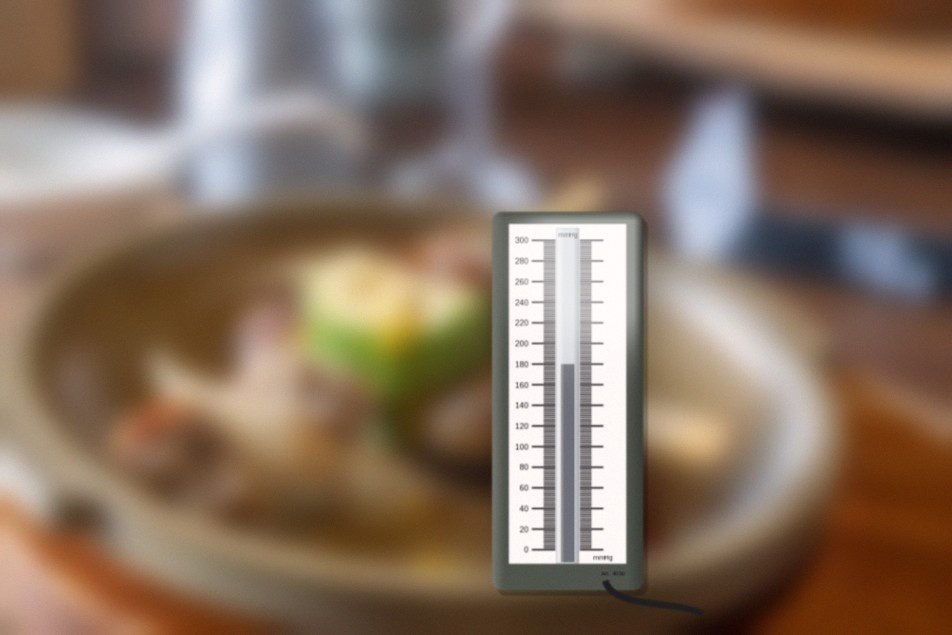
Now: 180
